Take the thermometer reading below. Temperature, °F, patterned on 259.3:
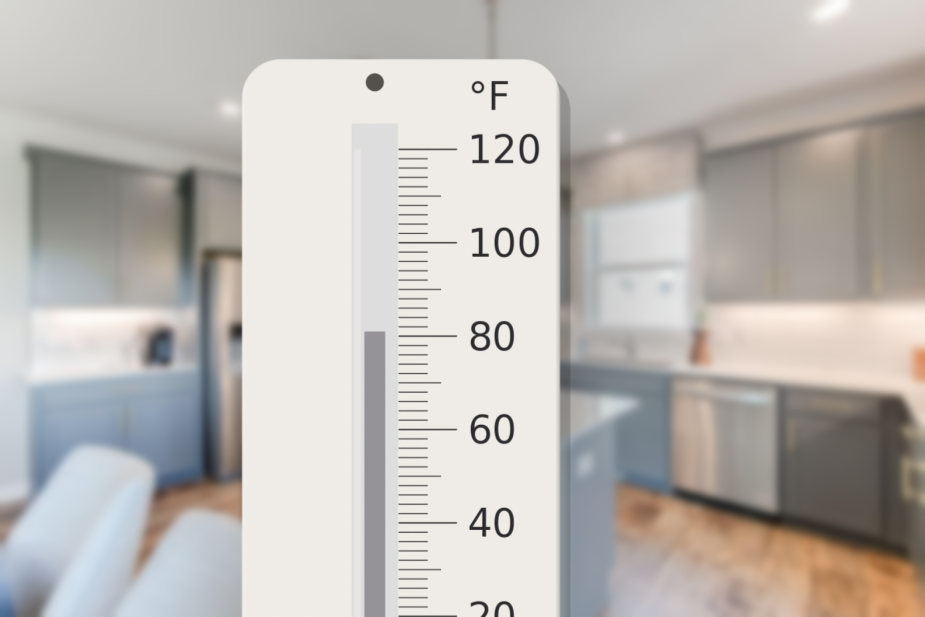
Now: 81
